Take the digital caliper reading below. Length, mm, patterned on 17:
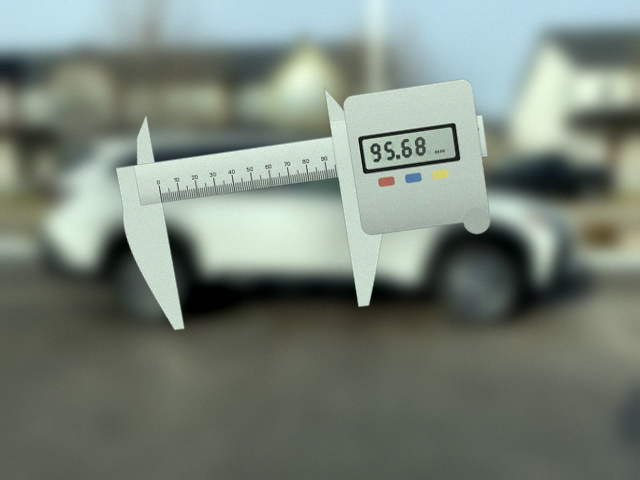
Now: 95.68
